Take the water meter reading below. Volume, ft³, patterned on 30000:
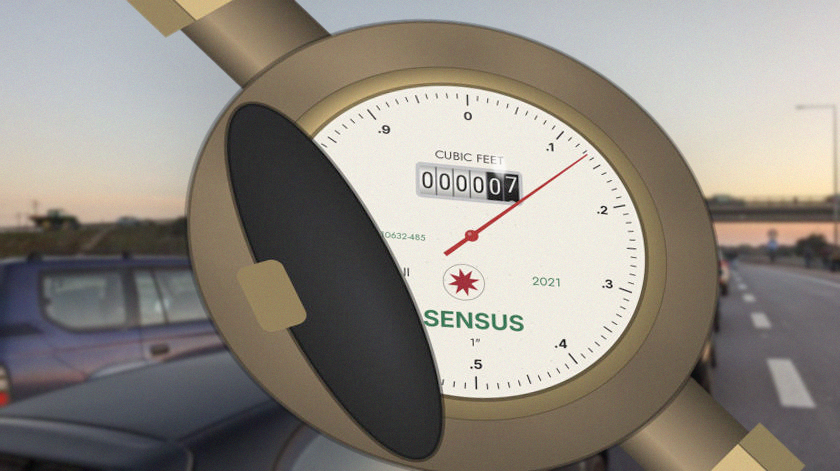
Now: 7.13
